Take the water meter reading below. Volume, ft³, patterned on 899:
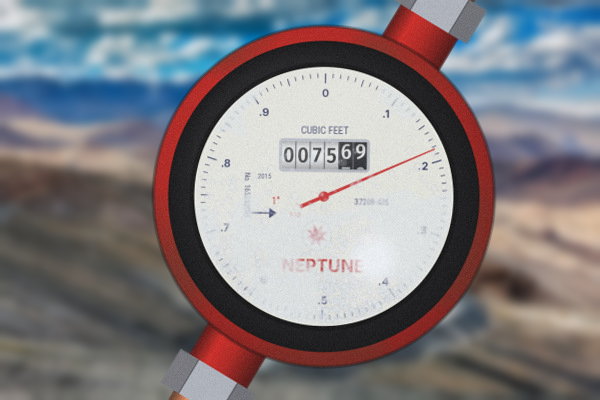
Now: 7569.18
